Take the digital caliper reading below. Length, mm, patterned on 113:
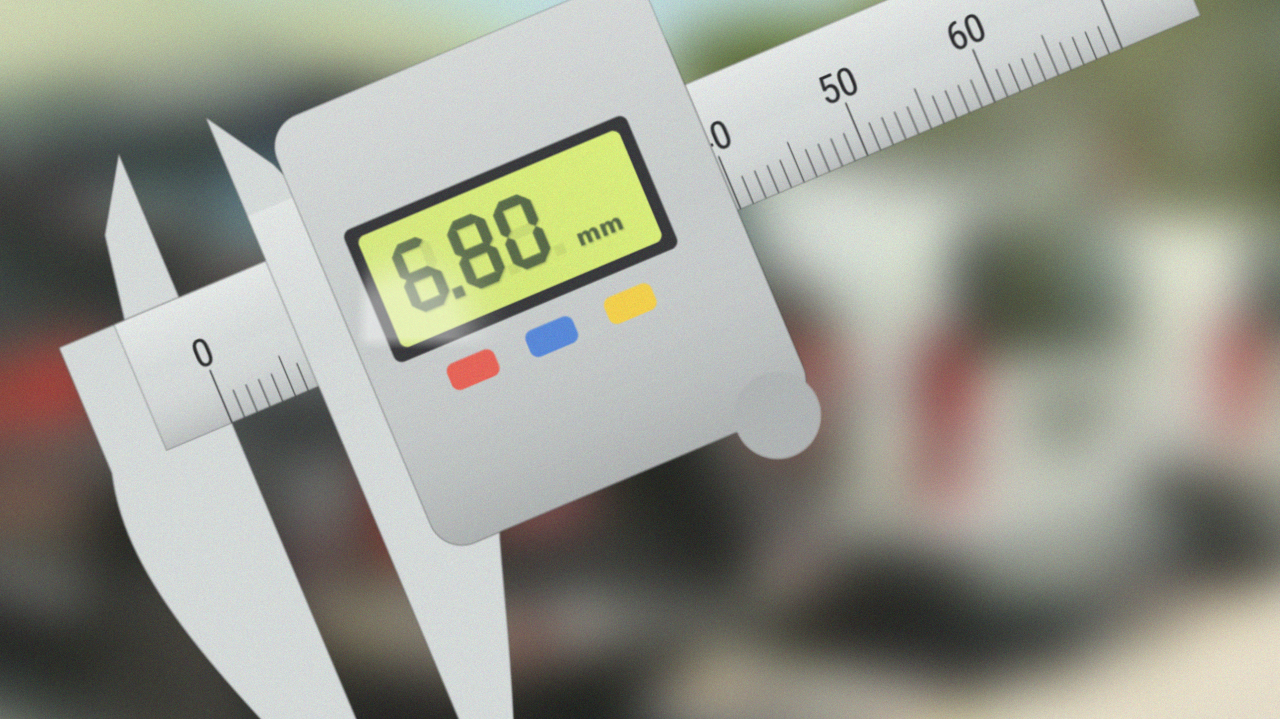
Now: 6.80
